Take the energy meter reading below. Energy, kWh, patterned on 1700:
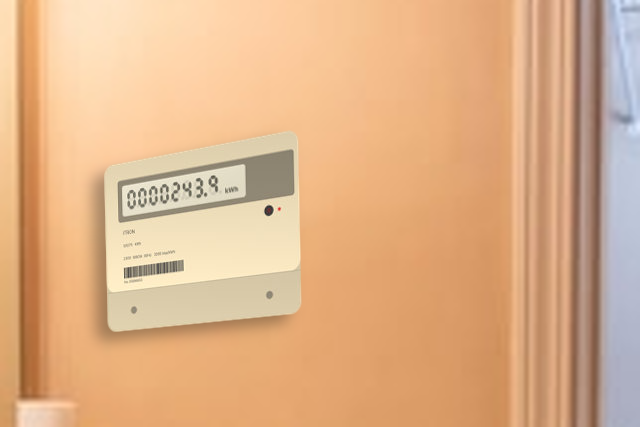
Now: 243.9
